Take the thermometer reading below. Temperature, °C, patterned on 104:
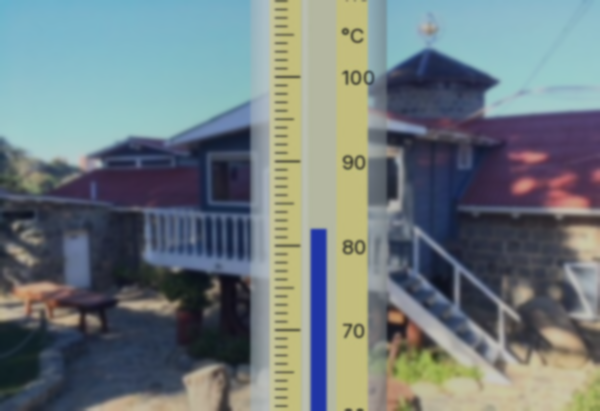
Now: 82
